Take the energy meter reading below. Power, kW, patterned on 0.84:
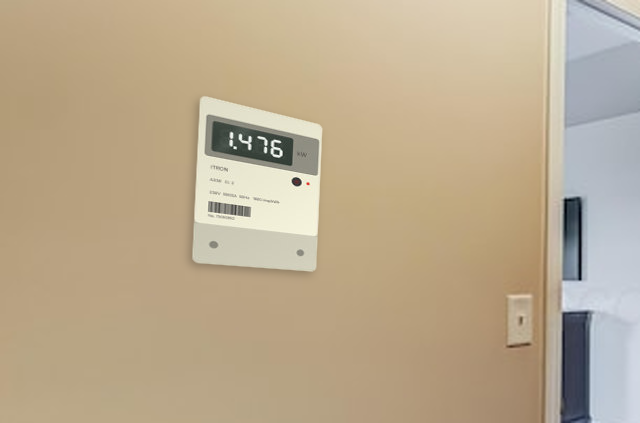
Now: 1.476
